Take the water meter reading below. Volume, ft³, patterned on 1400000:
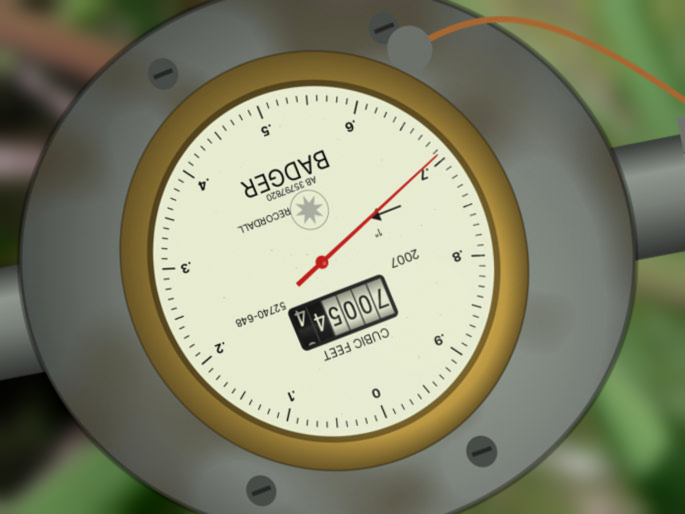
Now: 700543.69
